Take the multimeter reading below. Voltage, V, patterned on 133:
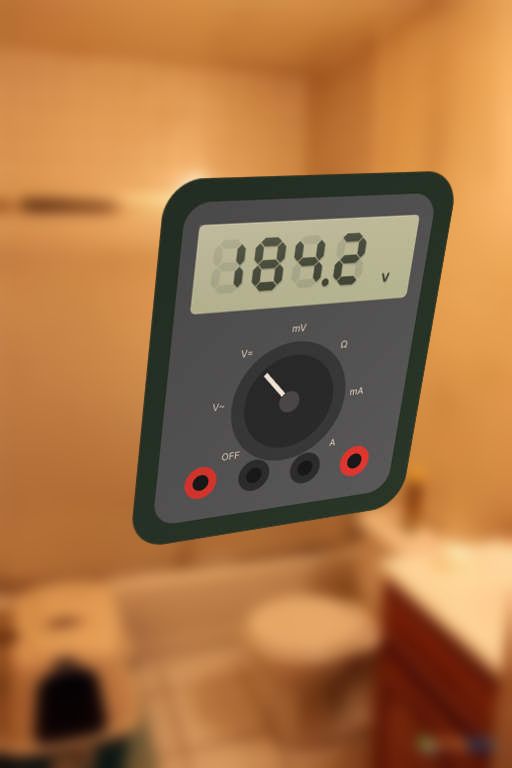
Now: 184.2
